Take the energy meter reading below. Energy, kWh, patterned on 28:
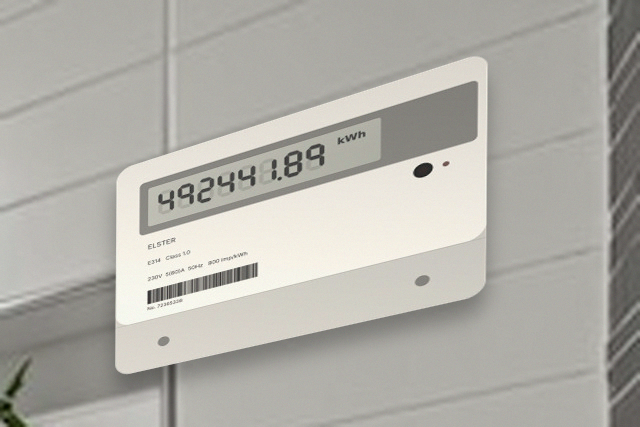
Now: 492441.89
